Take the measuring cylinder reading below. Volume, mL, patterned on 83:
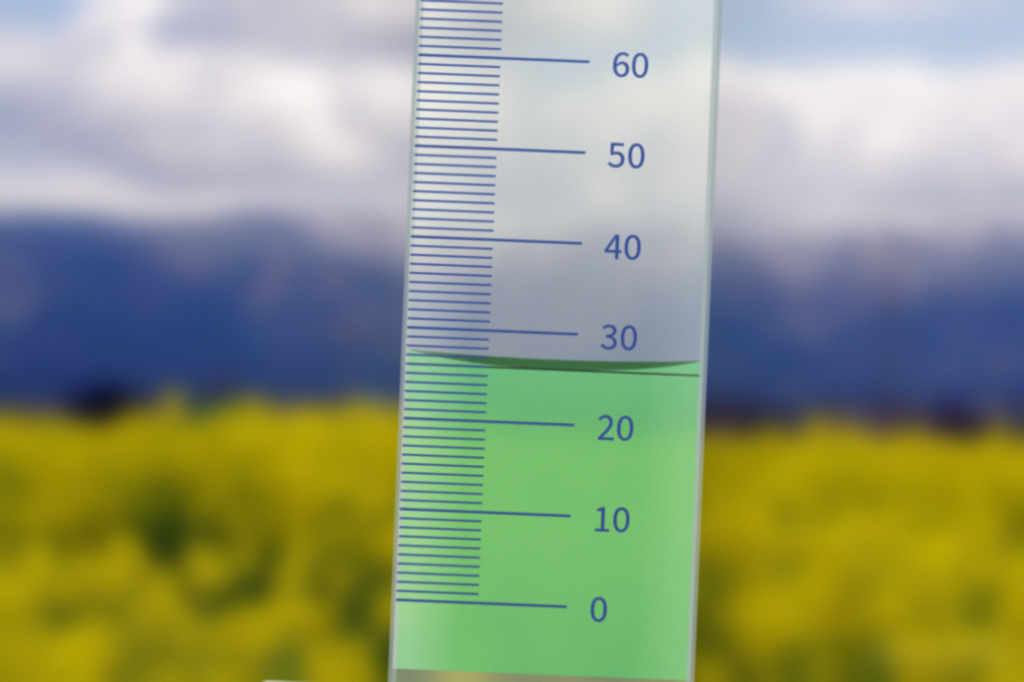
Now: 26
